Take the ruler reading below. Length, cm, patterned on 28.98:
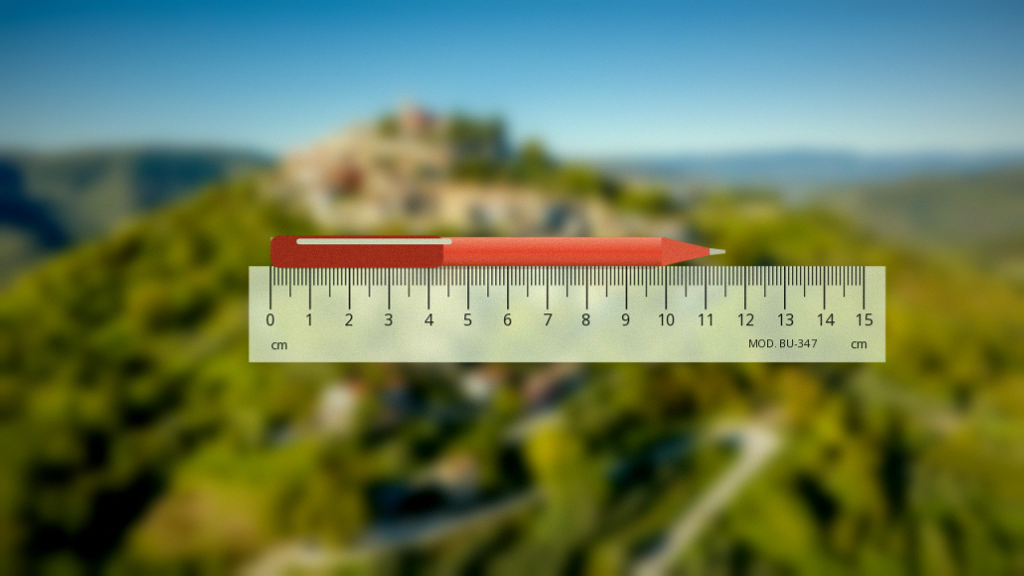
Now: 11.5
